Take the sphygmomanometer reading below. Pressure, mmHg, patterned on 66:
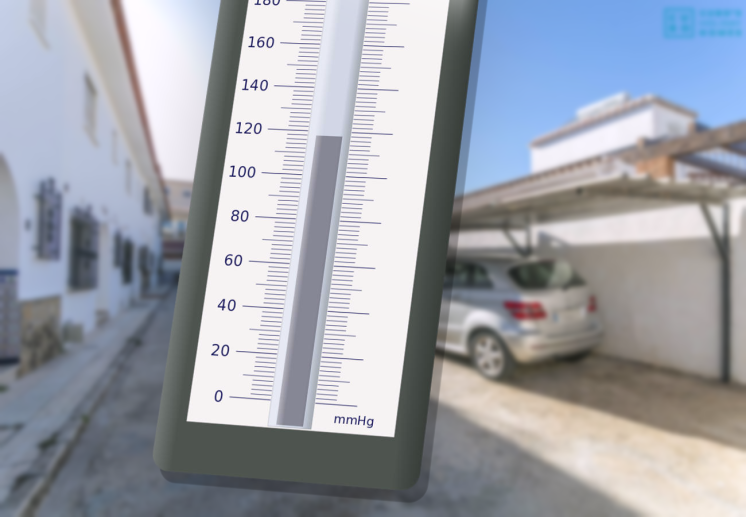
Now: 118
